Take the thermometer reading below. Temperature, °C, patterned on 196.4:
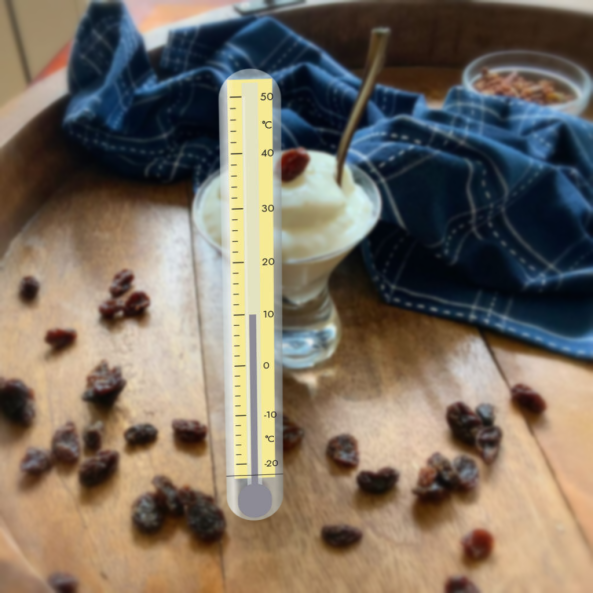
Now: 10
